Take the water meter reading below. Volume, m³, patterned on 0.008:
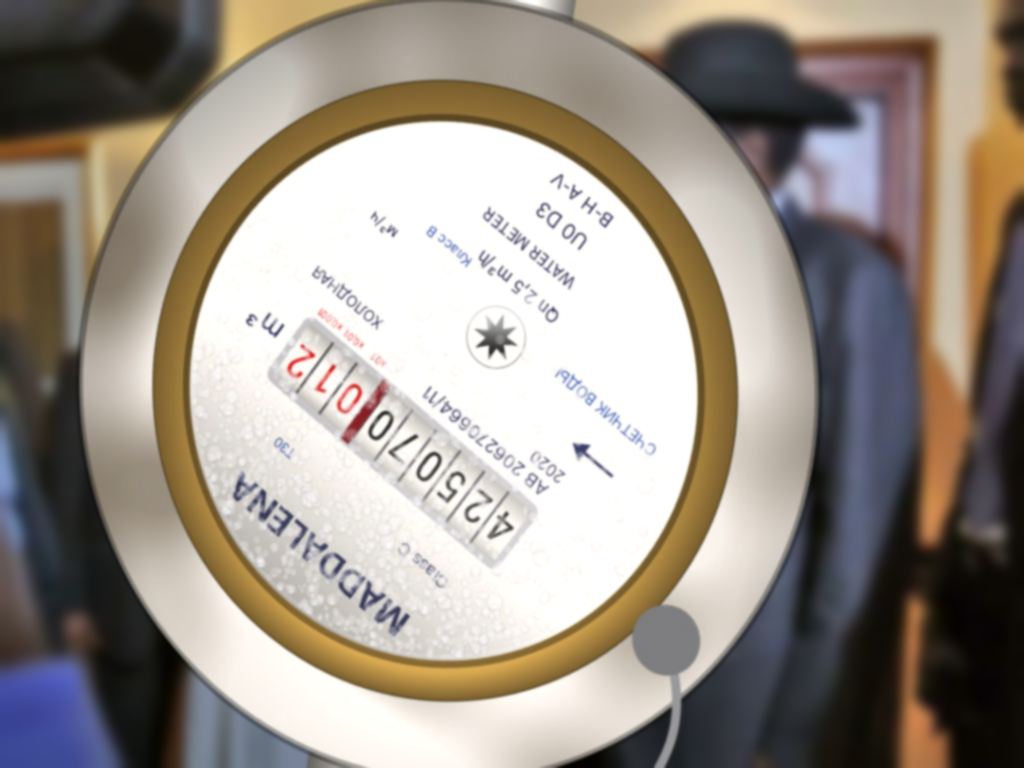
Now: 425070.012
